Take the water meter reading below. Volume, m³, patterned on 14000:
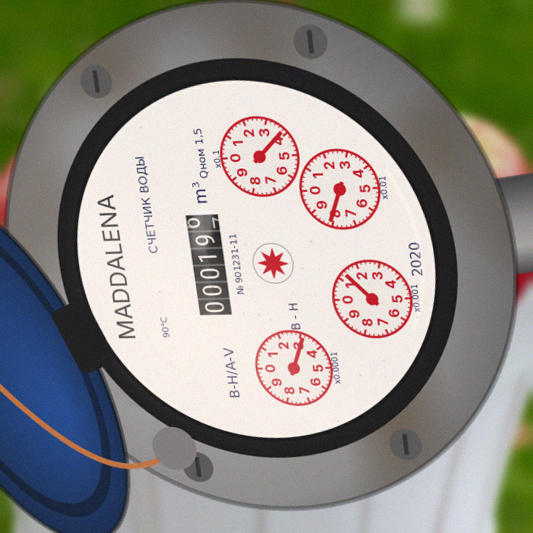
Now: 196.3813
